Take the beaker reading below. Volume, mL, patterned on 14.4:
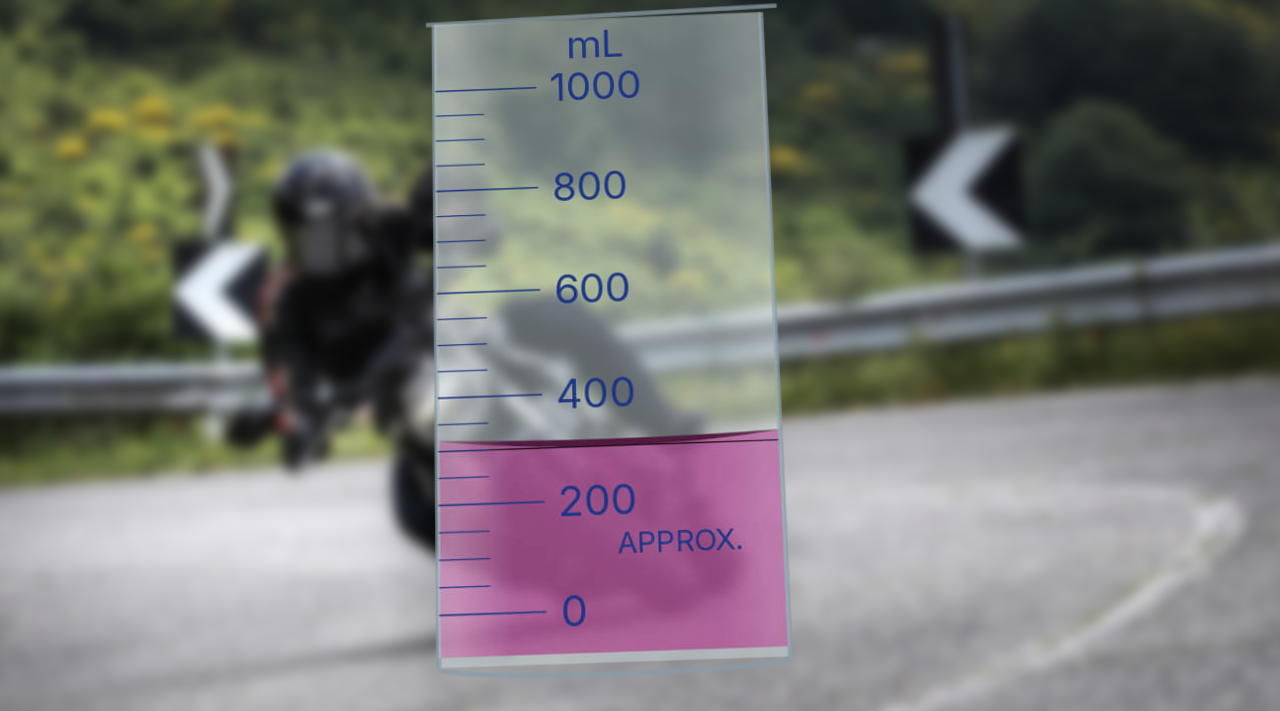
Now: 300
